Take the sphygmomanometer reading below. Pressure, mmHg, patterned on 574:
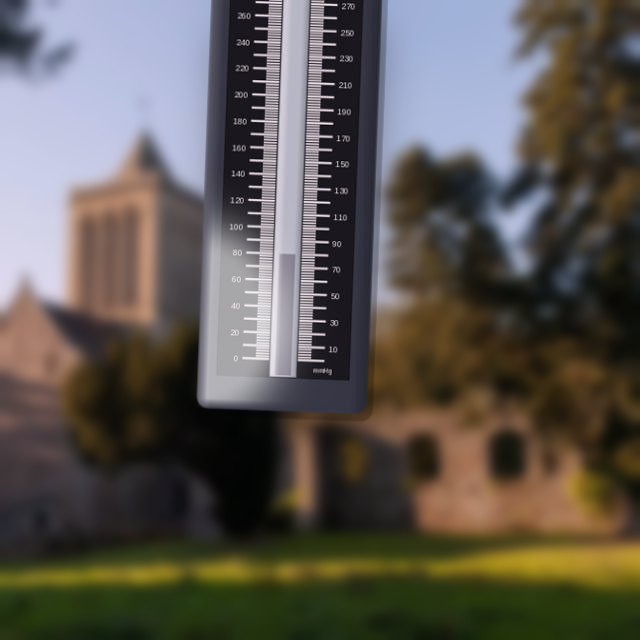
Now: 80
